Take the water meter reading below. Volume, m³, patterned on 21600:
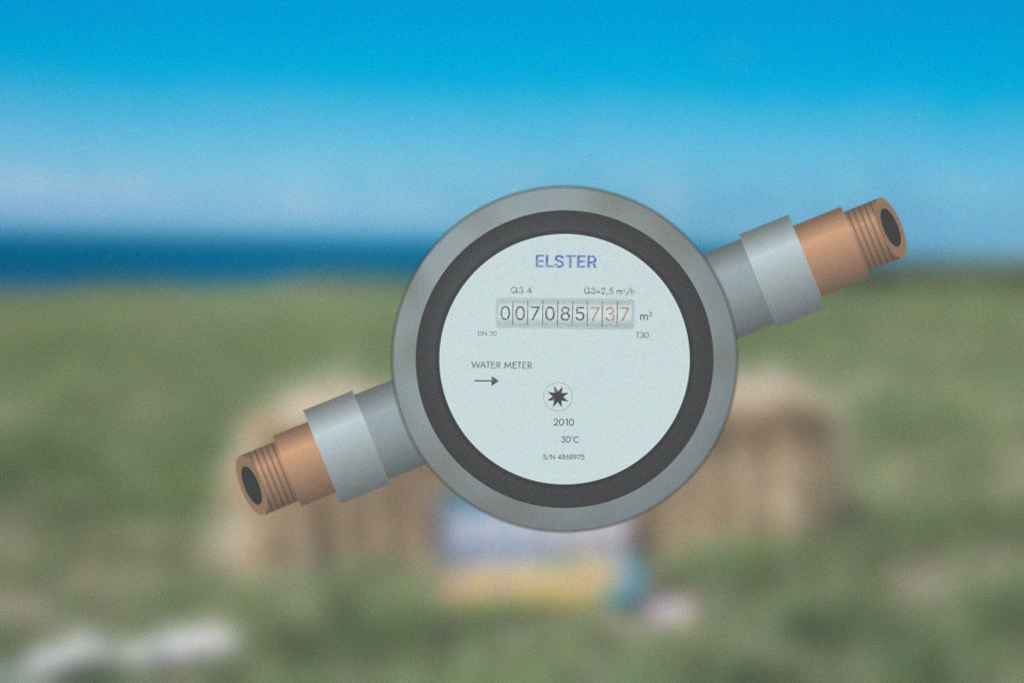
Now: 7085.737
